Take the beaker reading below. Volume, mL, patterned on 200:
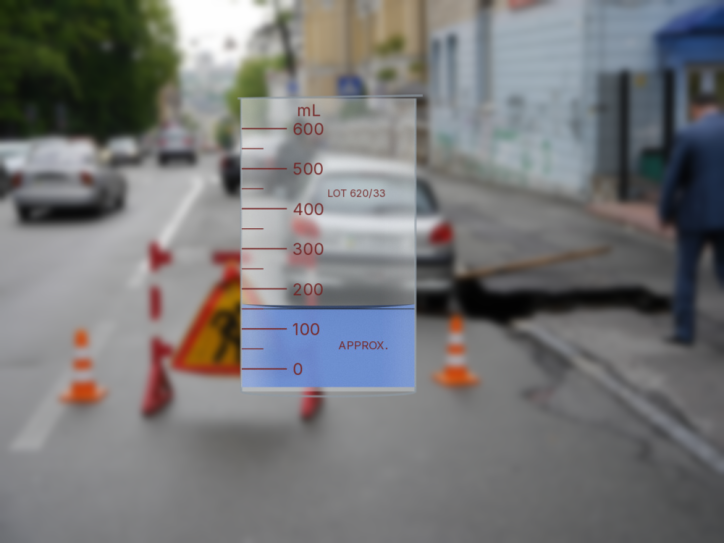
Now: 150
